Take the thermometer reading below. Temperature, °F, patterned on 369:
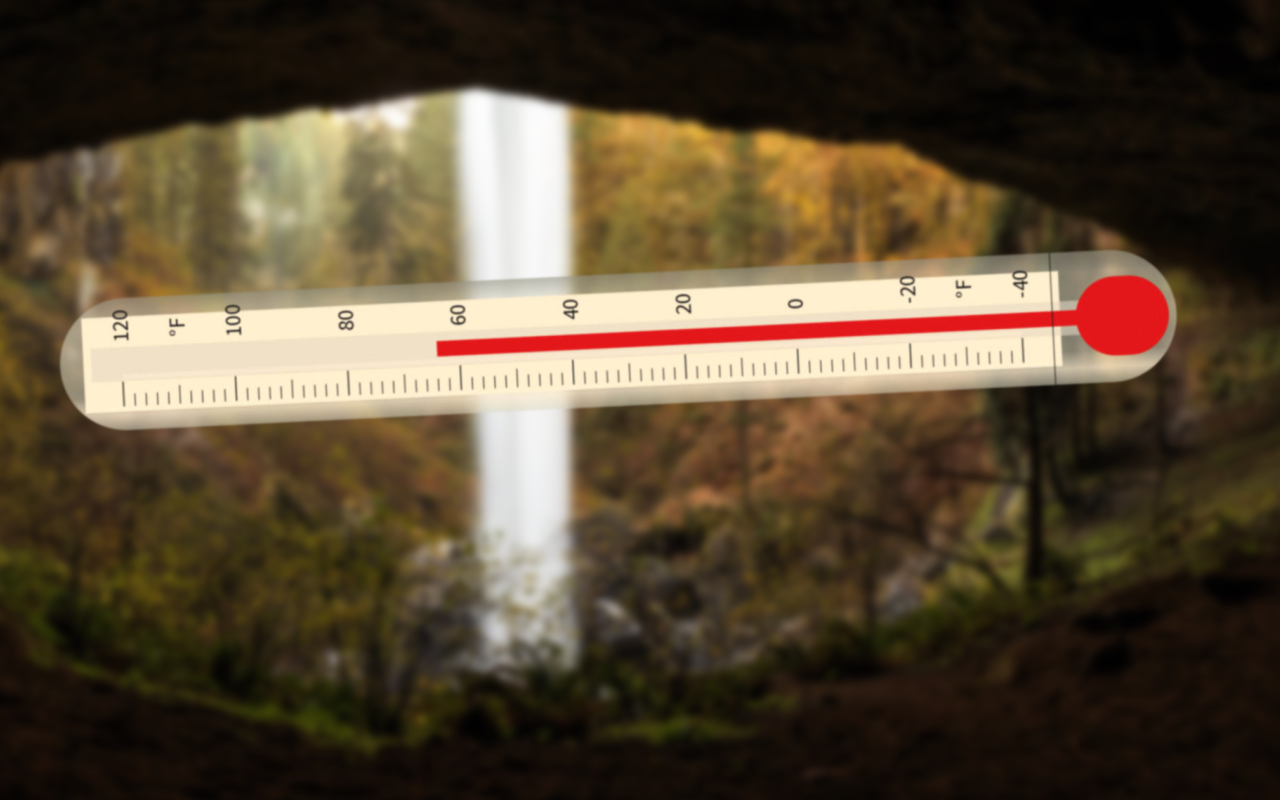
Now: 64
